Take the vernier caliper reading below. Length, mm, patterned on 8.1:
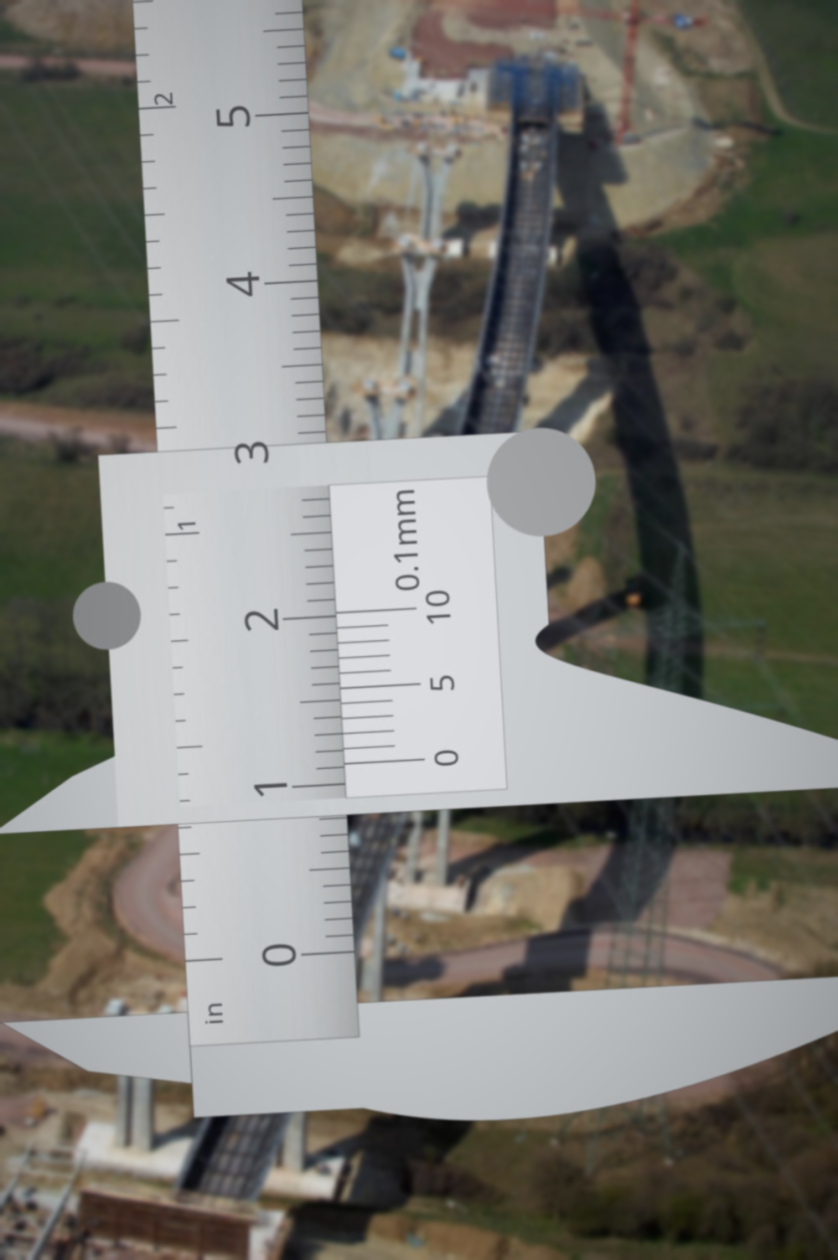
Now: 11.2
